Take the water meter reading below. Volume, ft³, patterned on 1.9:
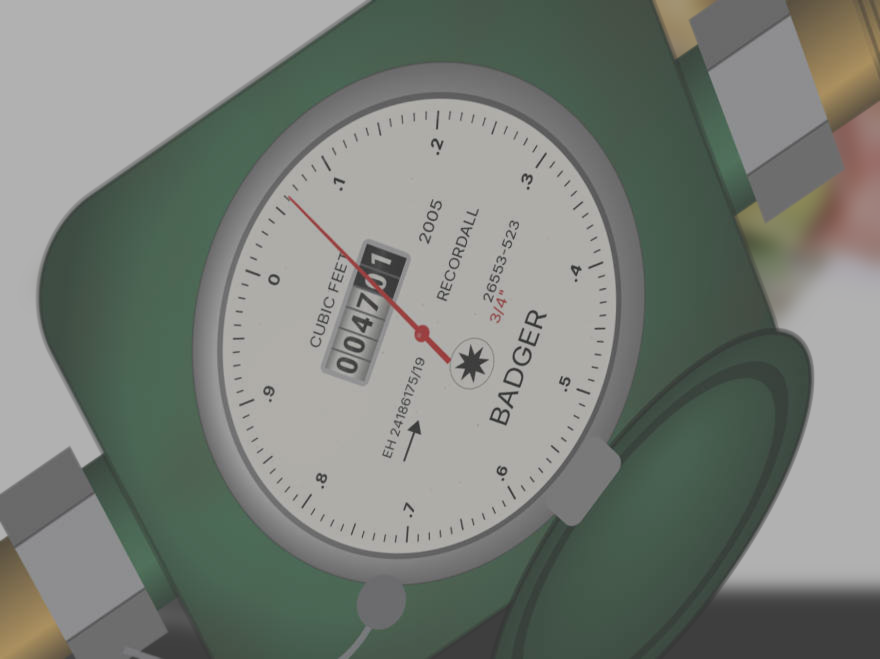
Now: 4701.06
